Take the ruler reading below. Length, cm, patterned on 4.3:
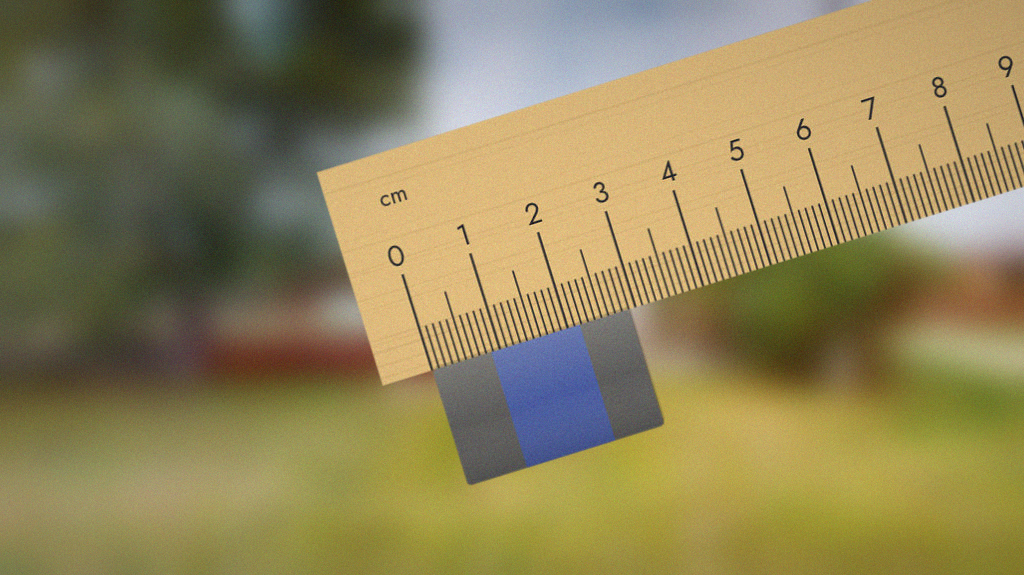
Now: 2.9
